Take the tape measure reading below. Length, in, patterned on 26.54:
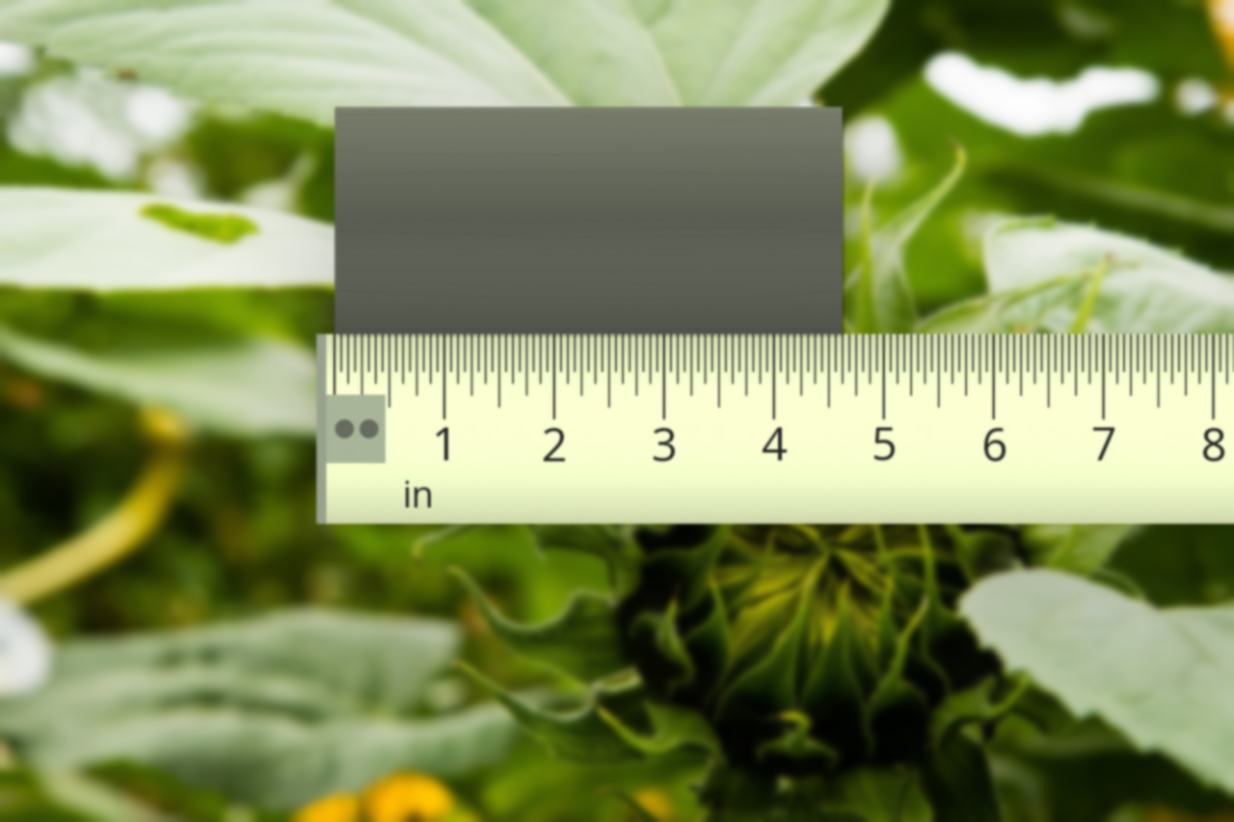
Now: 4.625
